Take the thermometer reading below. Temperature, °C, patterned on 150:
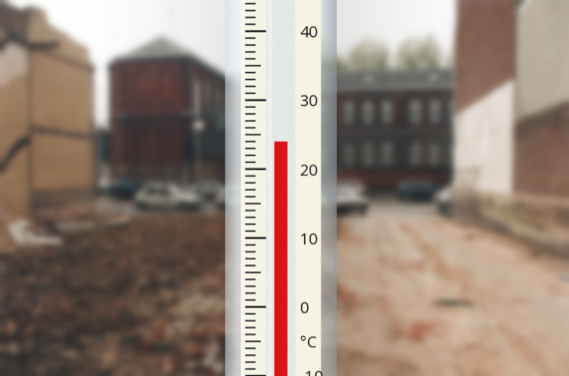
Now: 24
